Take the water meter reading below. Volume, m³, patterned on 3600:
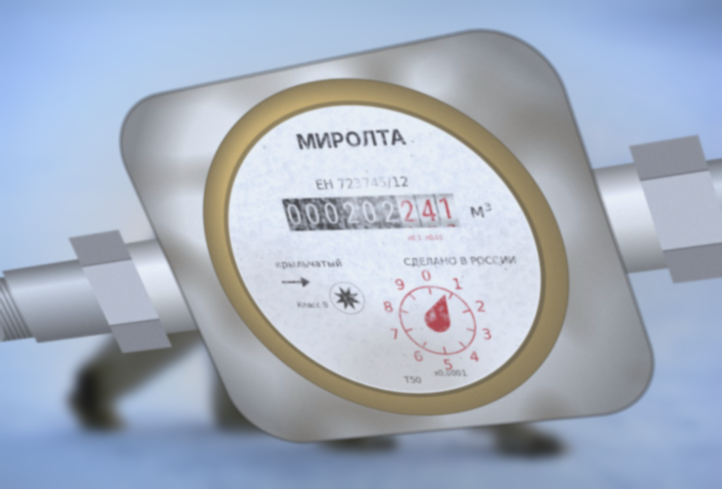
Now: 202.2410
